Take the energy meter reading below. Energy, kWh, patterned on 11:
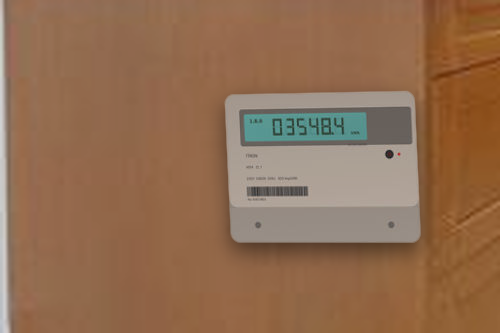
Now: 3548.4
